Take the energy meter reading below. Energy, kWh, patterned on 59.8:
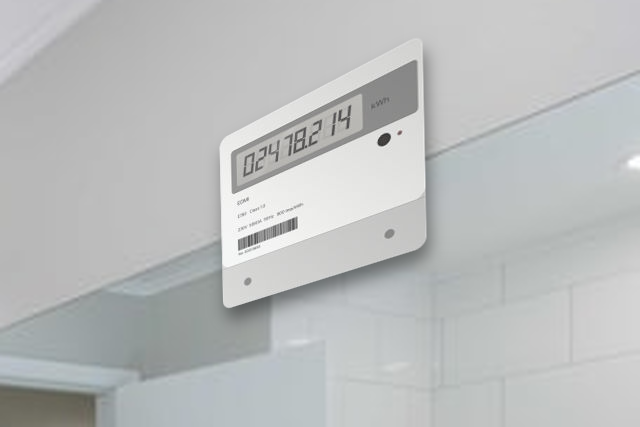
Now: 2478.214
